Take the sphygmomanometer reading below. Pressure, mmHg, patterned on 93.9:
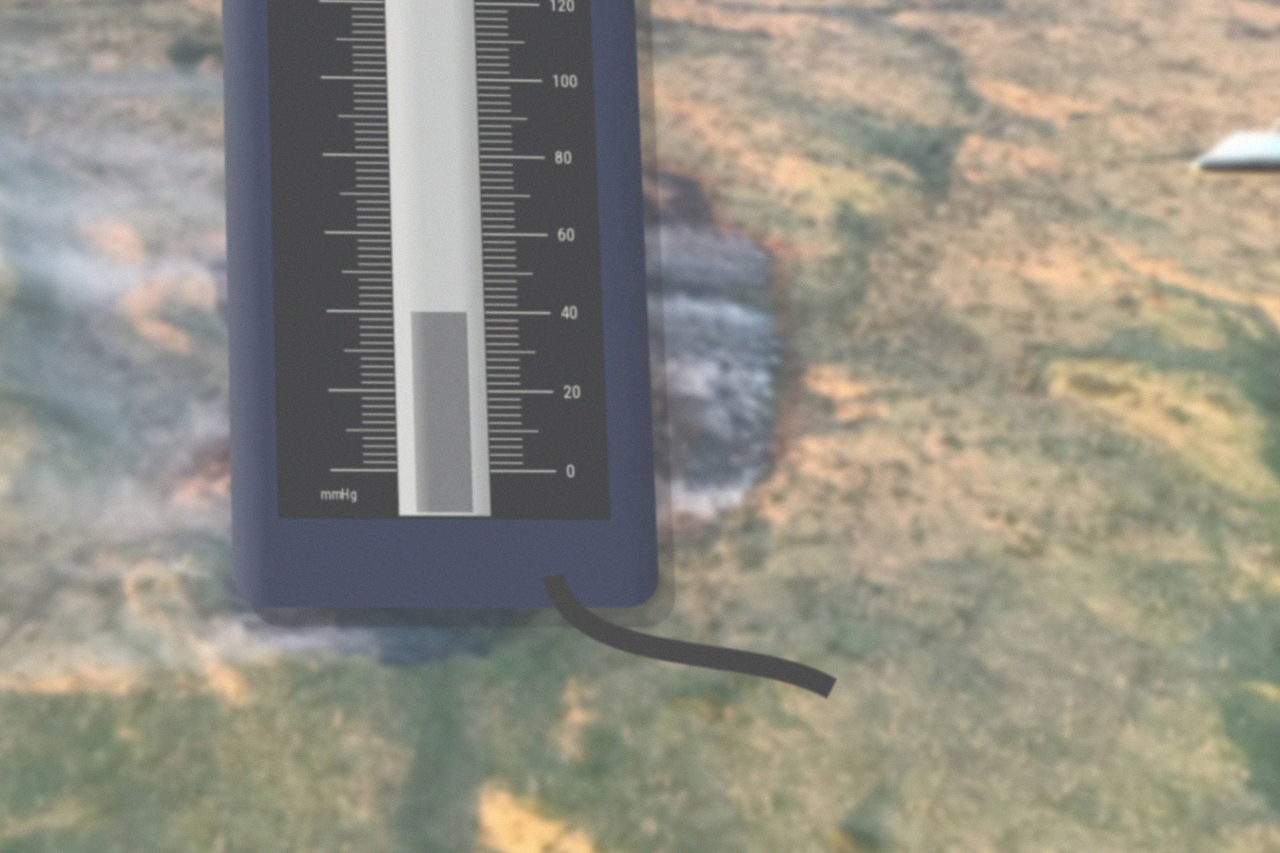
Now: 40
